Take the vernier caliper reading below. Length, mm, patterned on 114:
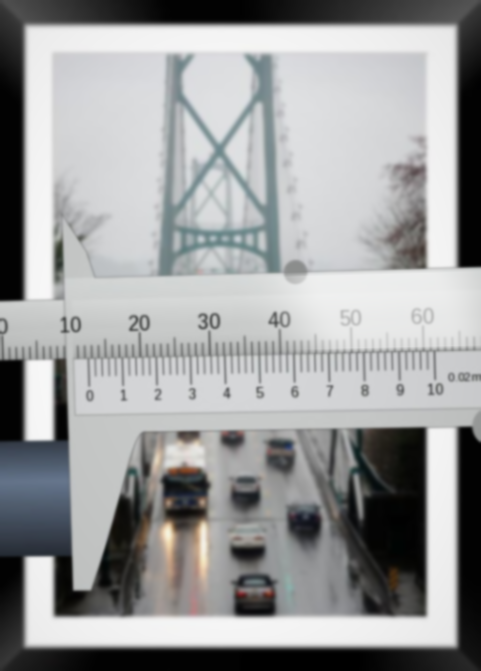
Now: 12.5
